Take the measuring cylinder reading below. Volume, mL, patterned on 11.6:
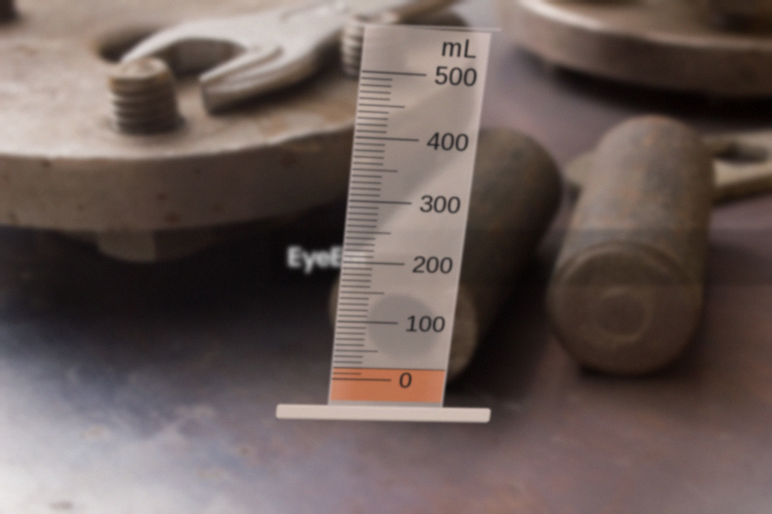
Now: 20
